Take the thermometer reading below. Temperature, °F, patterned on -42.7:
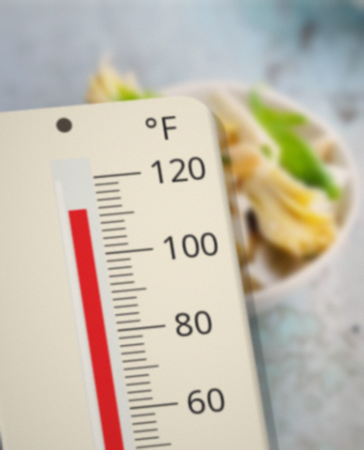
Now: 112
